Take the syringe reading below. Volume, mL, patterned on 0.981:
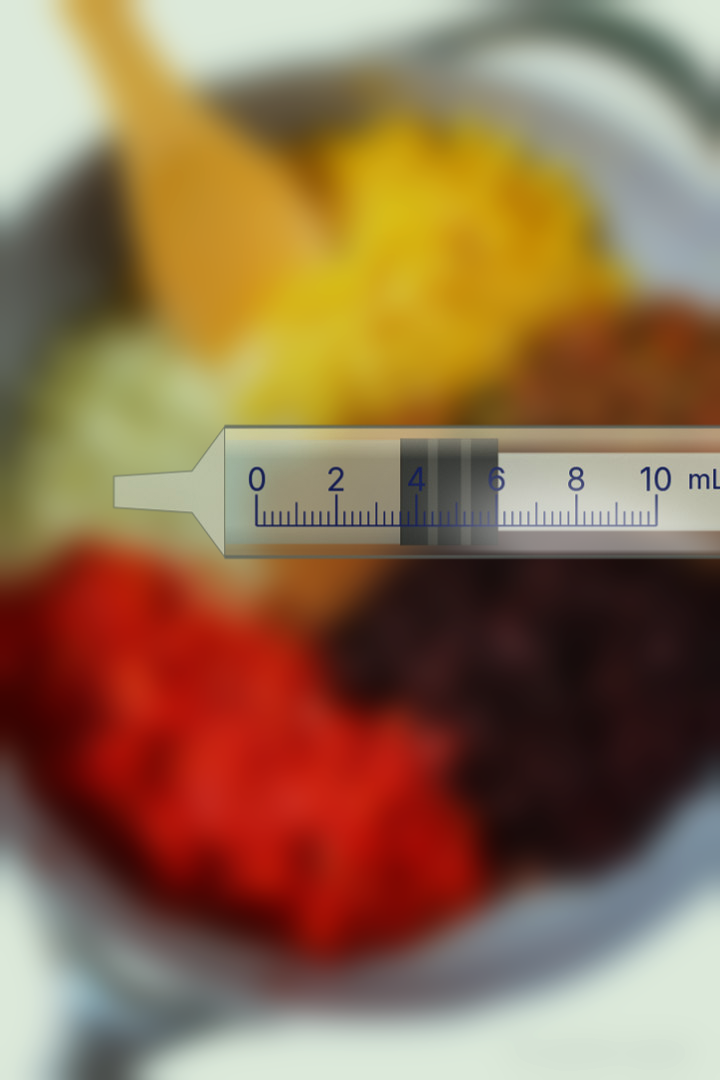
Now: 3.6
